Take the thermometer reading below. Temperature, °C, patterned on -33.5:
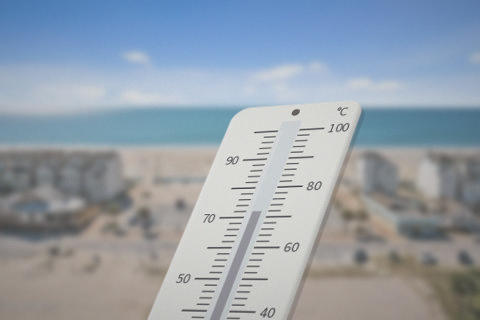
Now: 72
